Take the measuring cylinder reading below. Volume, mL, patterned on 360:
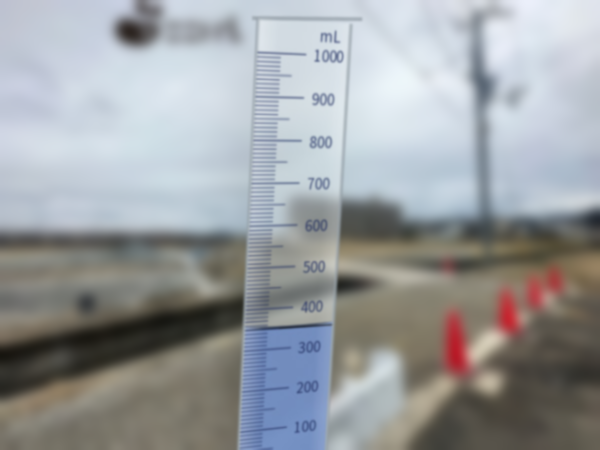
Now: 350
